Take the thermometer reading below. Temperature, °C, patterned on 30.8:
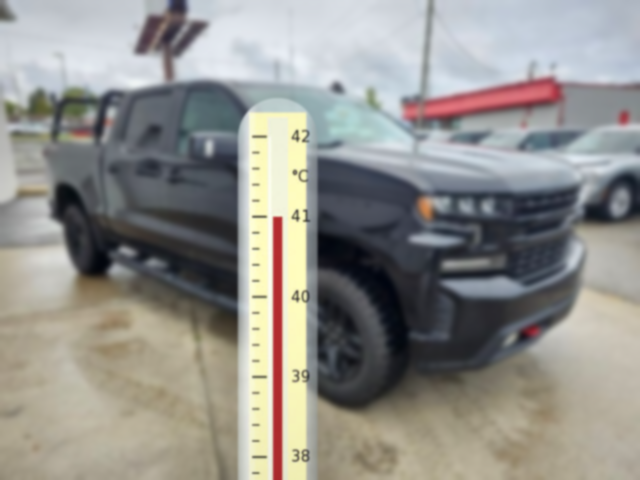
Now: 41
